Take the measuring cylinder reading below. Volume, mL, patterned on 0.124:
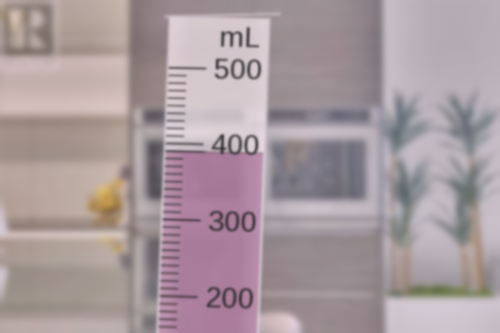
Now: 390
